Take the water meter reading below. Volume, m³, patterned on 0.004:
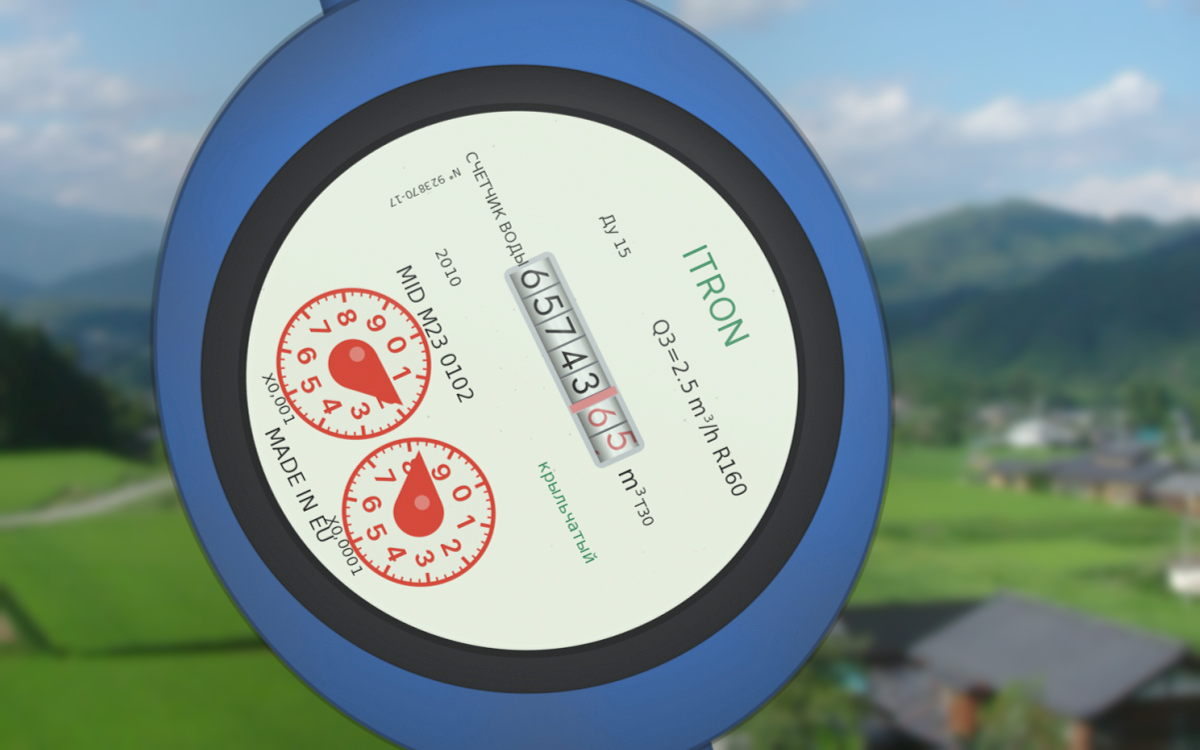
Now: 65743.6518
